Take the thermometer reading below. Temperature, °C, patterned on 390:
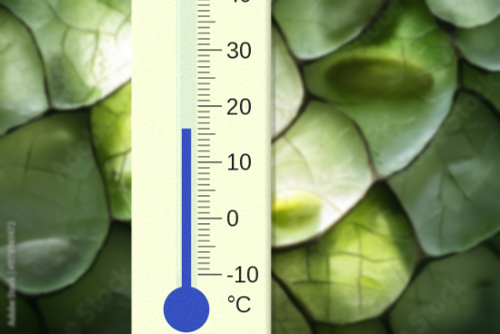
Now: 16
